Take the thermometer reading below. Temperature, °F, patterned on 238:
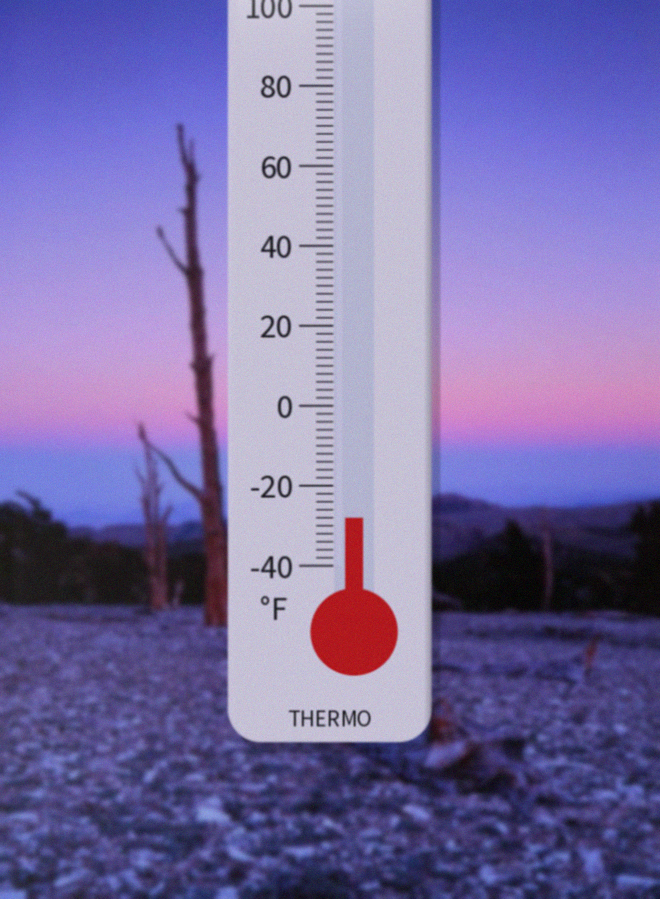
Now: -28
